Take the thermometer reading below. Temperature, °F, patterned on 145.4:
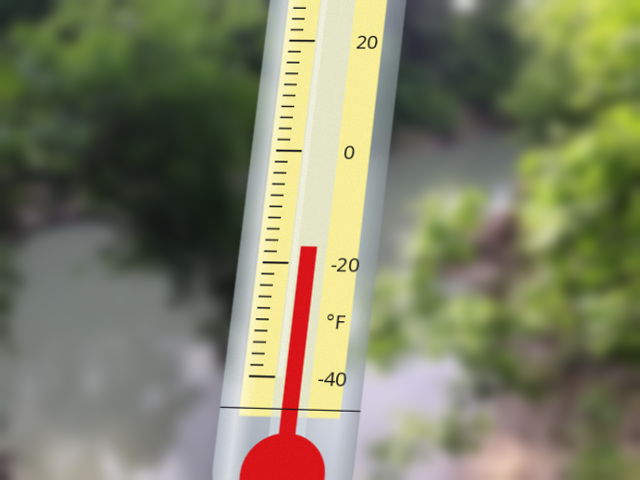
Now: -17
